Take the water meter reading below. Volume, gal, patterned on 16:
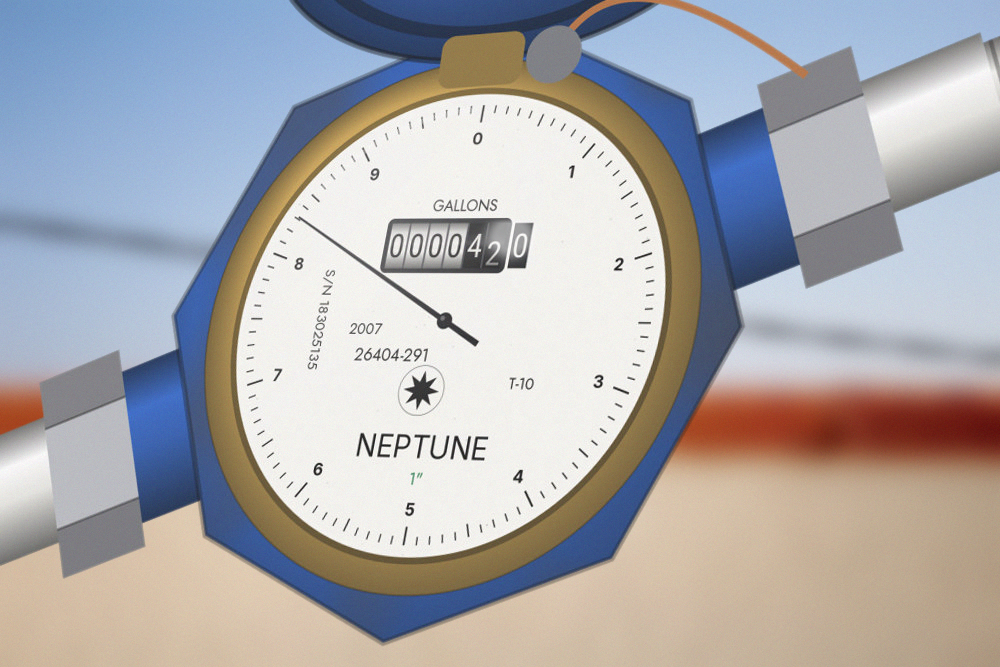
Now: 418.3
